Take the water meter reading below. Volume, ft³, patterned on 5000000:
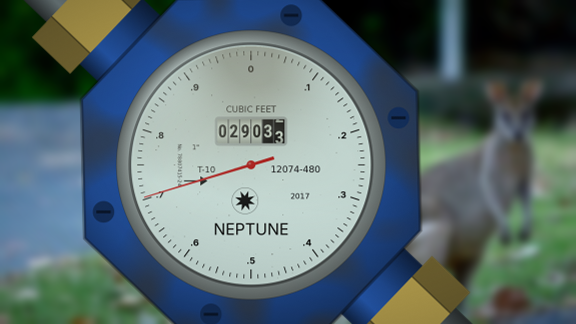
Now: 29032.70
